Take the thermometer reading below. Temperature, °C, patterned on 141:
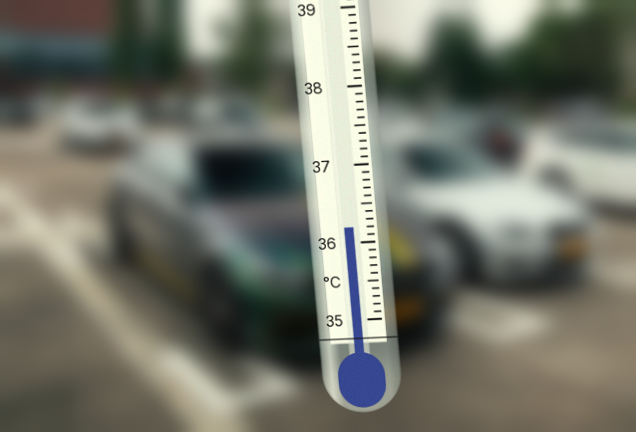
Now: 36.2
